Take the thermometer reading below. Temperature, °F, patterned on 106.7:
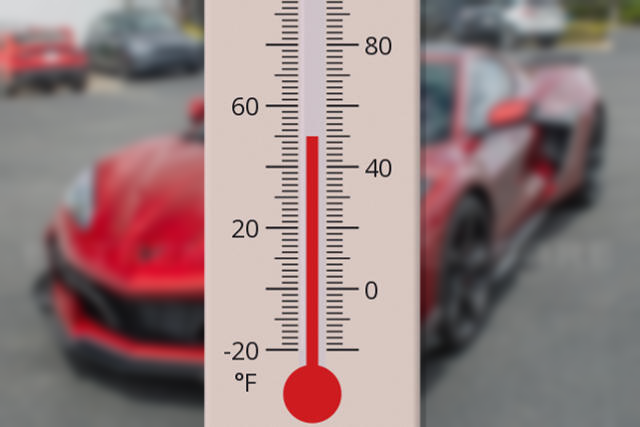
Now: 50
